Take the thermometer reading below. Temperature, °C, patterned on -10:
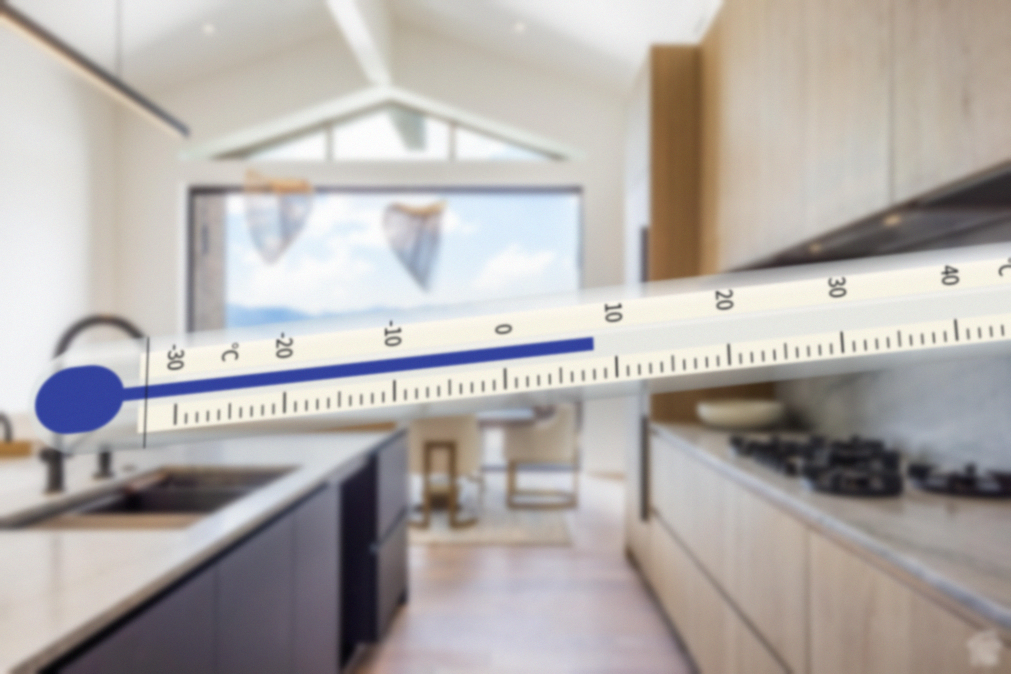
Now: 8
